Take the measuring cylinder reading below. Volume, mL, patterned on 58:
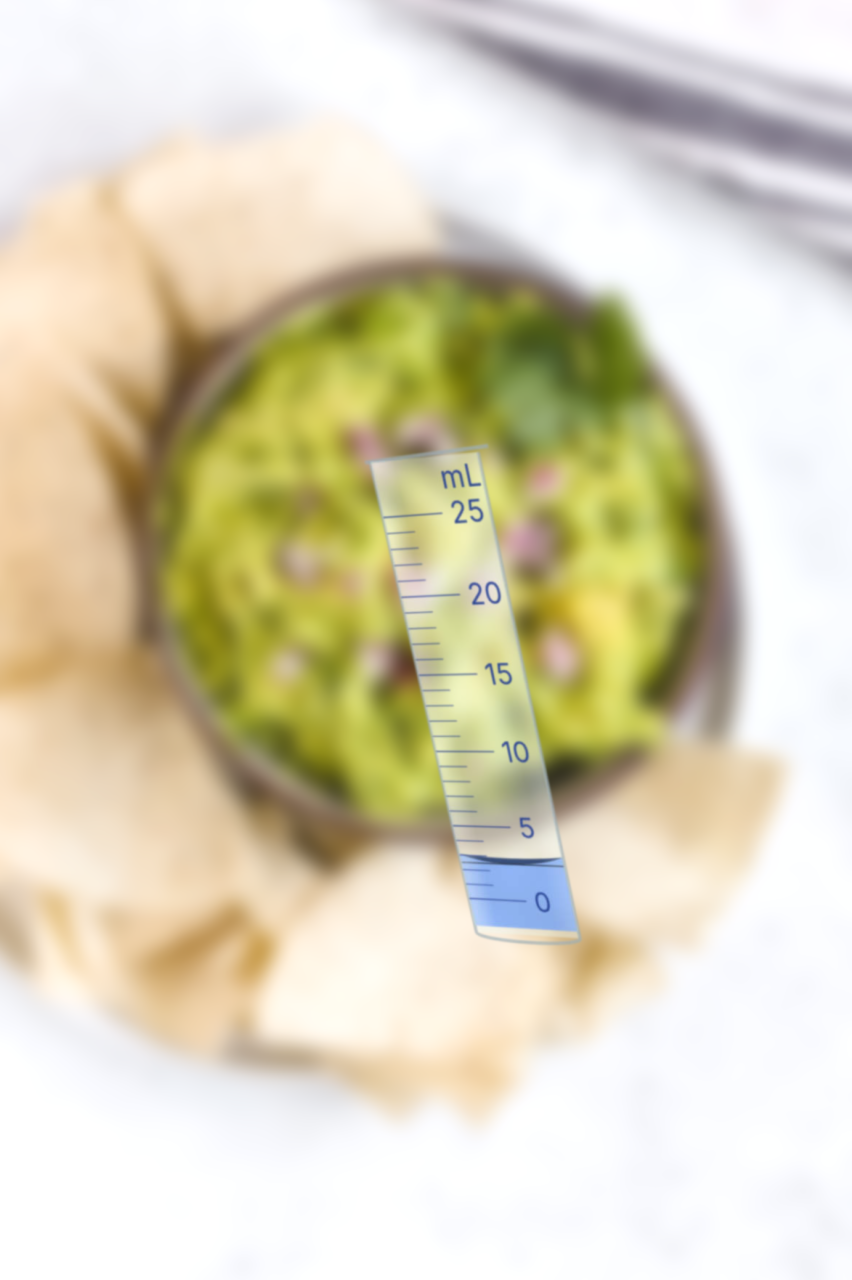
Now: 2.5
